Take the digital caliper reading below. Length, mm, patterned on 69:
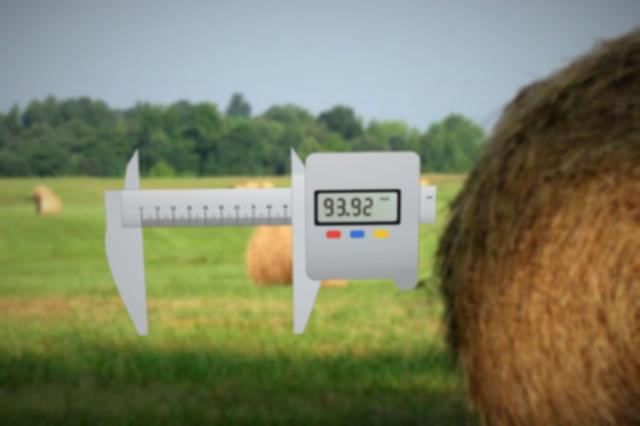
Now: 93.92
